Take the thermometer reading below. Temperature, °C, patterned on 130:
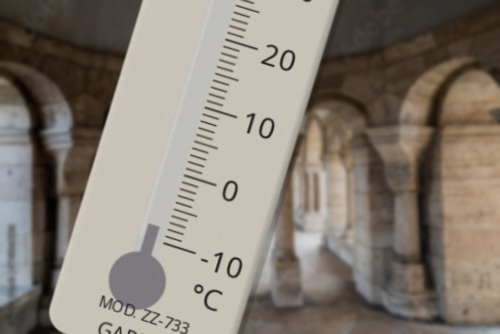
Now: -8
